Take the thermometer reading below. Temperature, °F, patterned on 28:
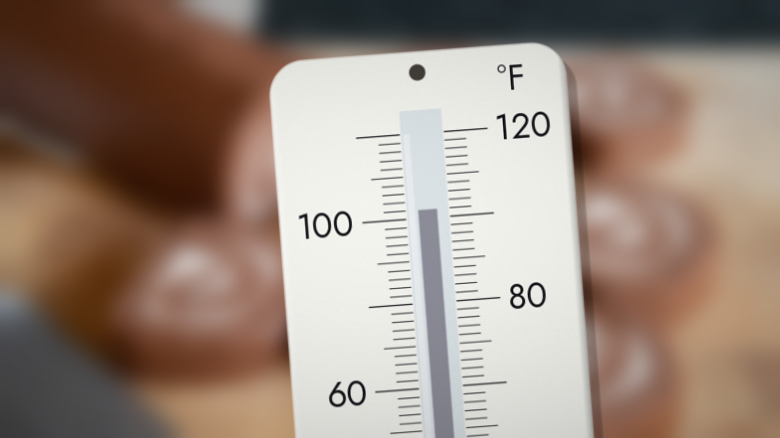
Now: 102
